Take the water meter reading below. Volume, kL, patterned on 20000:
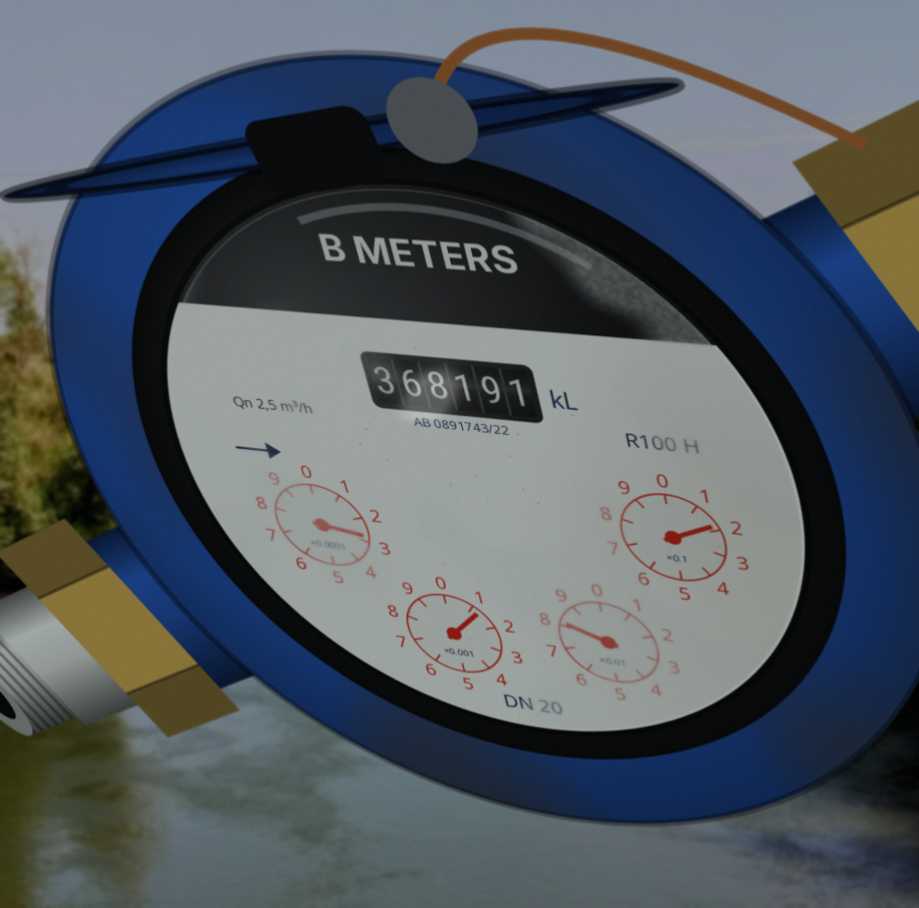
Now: 368191.1812
